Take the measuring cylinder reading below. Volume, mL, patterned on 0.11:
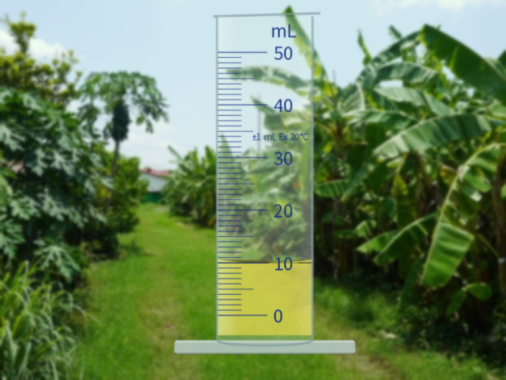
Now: 10
